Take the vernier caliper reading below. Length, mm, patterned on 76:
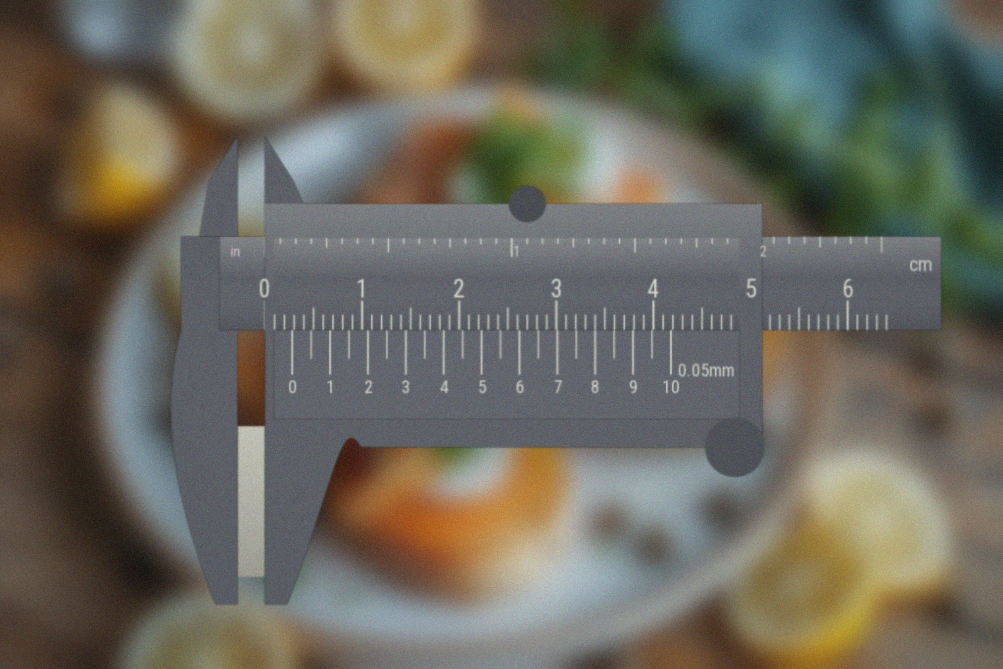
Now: 2.8
